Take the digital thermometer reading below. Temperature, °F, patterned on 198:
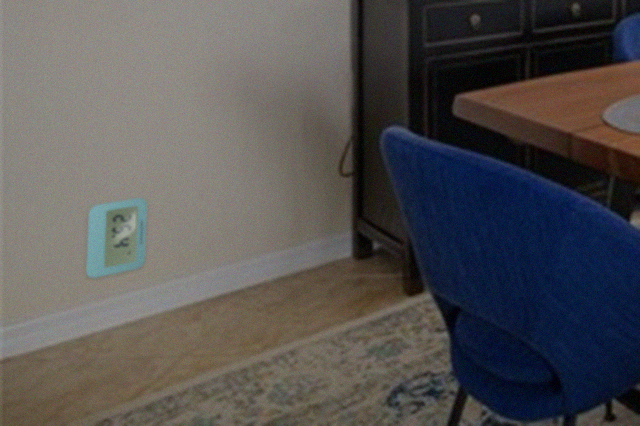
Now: 25.4
